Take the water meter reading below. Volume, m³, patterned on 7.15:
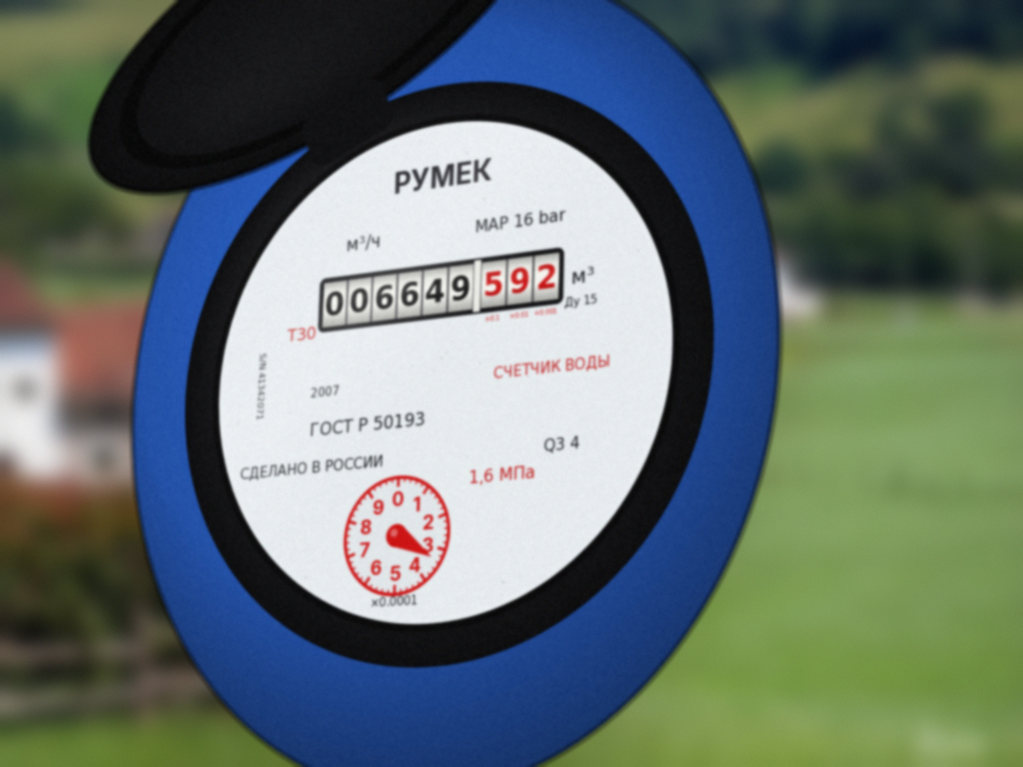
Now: 6649.5923
